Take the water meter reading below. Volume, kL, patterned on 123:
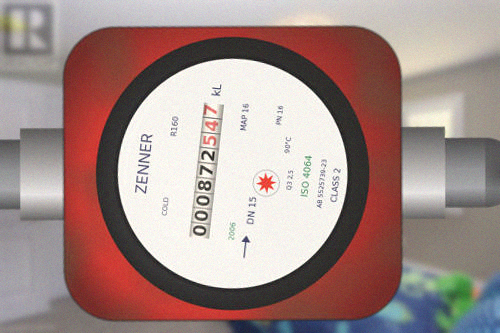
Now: 872.547
